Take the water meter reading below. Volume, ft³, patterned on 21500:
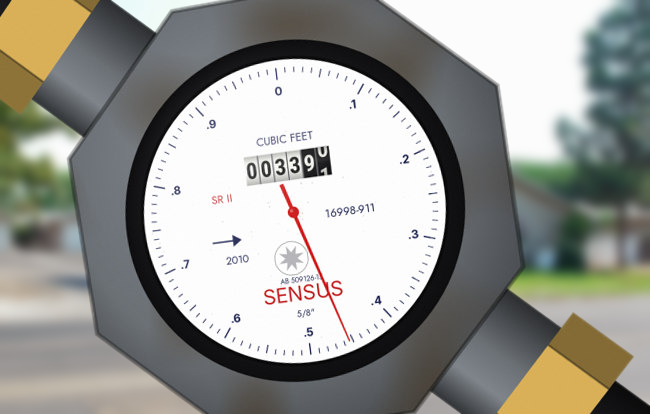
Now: 3390.45
